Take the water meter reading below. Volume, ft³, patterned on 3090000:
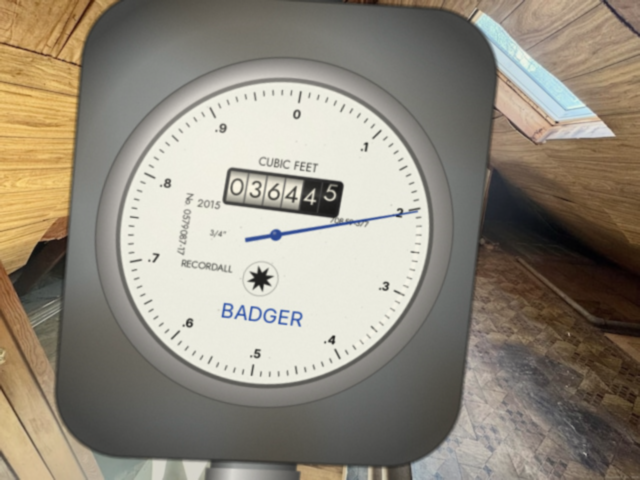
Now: 36445.20
